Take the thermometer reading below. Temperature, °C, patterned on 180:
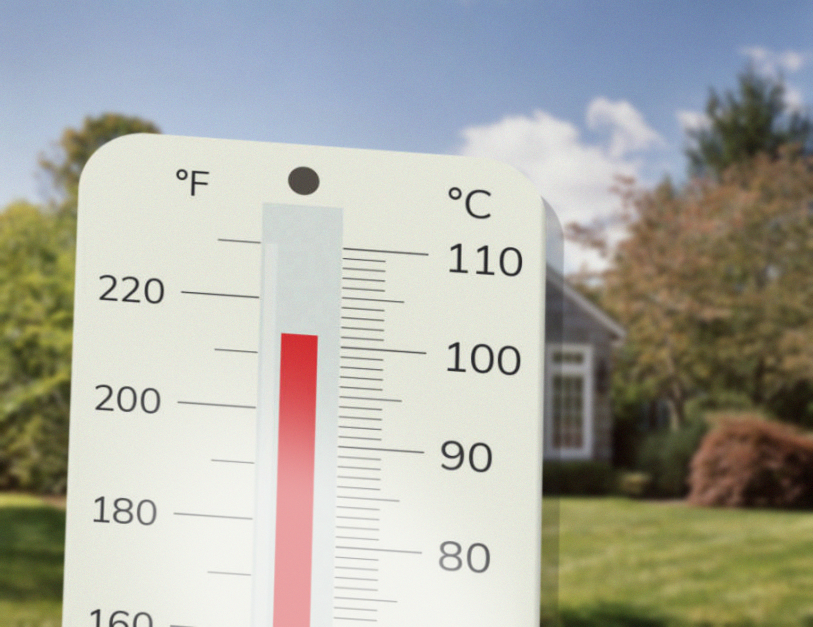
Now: 101
